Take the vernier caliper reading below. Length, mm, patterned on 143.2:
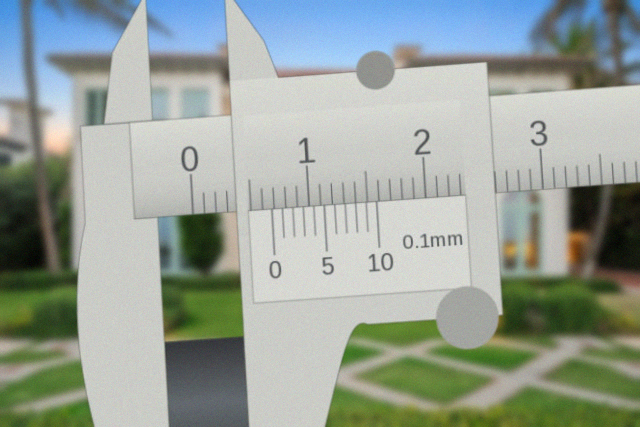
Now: 6.8
